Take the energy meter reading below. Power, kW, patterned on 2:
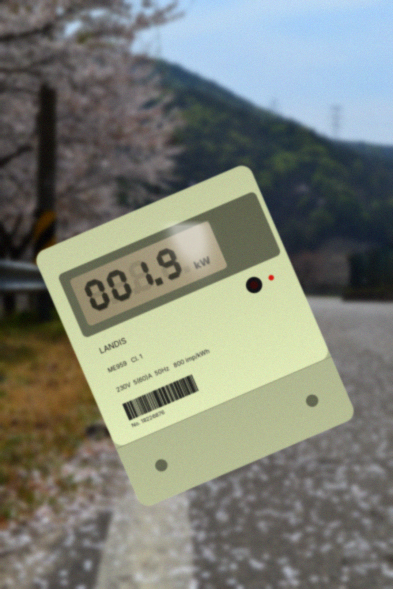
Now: 1.9
